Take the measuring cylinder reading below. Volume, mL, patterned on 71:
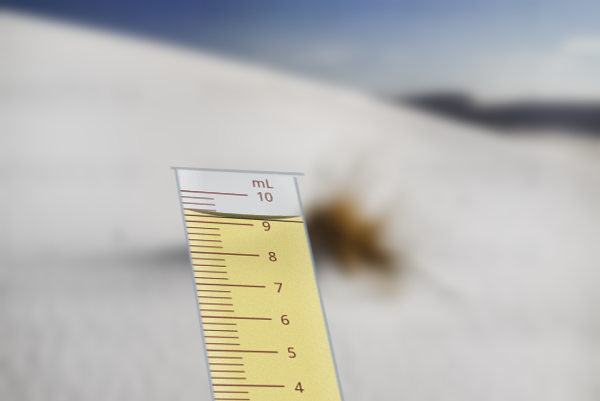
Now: 9.2
